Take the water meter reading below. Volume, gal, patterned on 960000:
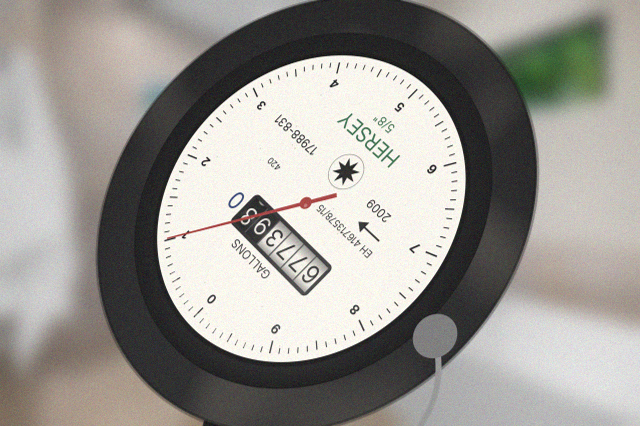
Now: 6773981.0
